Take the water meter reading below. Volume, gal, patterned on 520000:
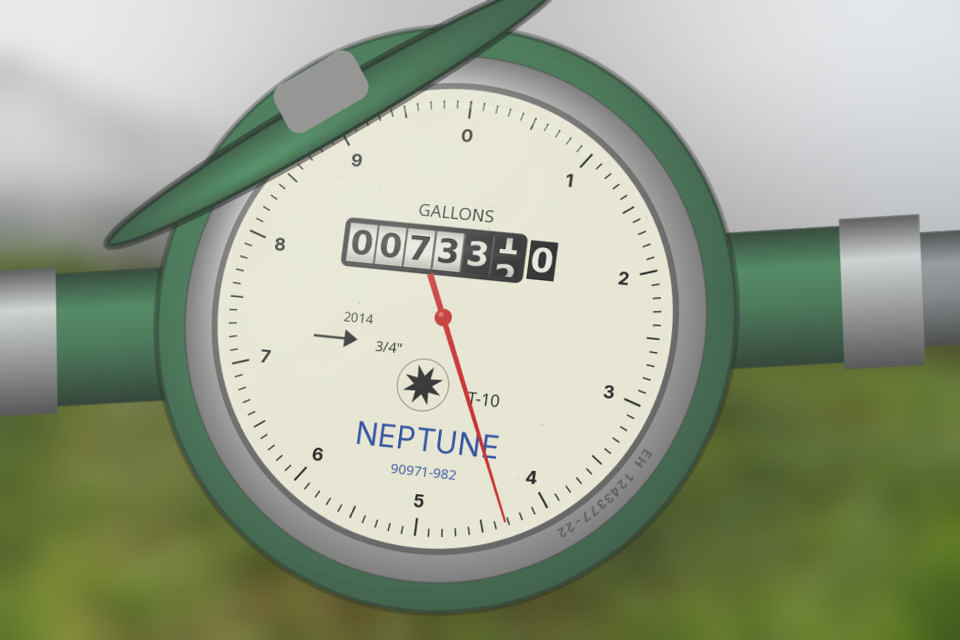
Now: 73314.3
